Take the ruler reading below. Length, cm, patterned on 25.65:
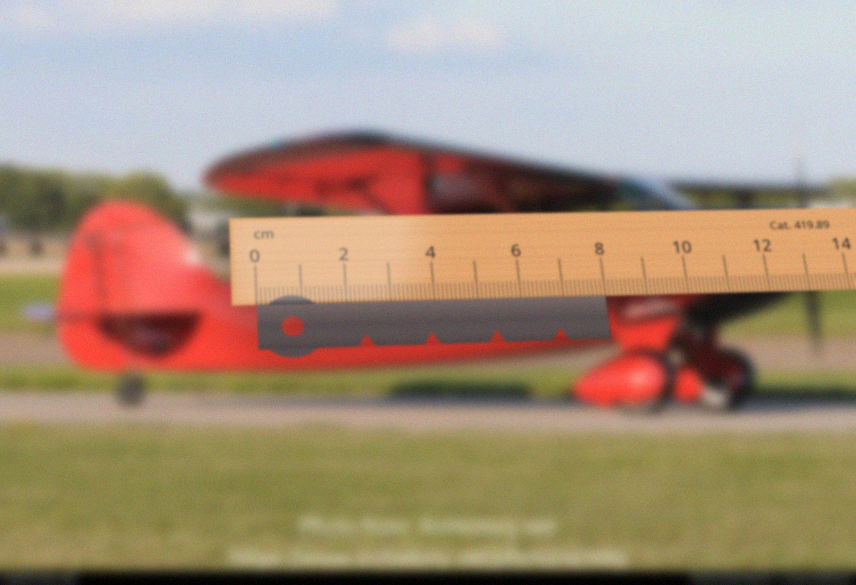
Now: 8
